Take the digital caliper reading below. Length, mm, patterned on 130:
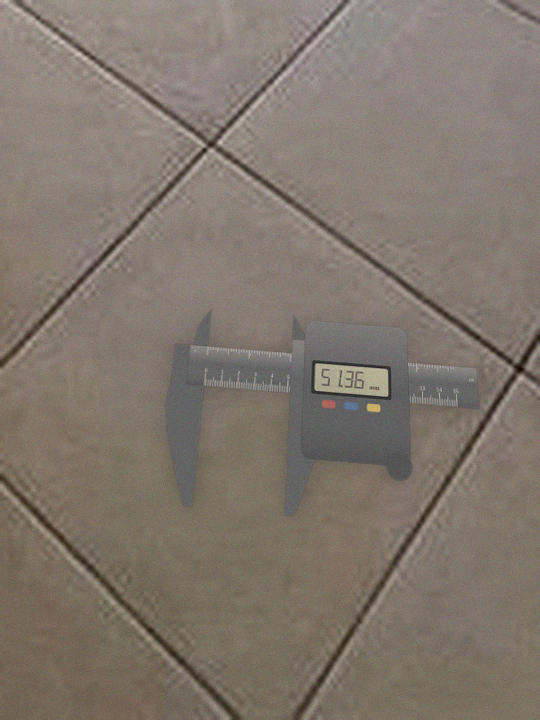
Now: 51.36
